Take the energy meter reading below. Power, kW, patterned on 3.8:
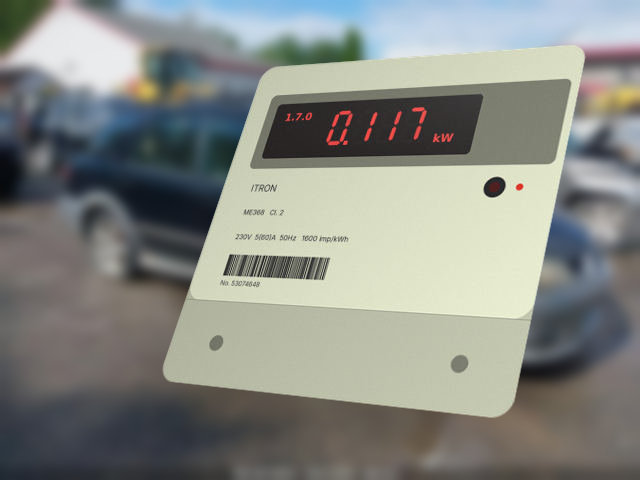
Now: 0.117
